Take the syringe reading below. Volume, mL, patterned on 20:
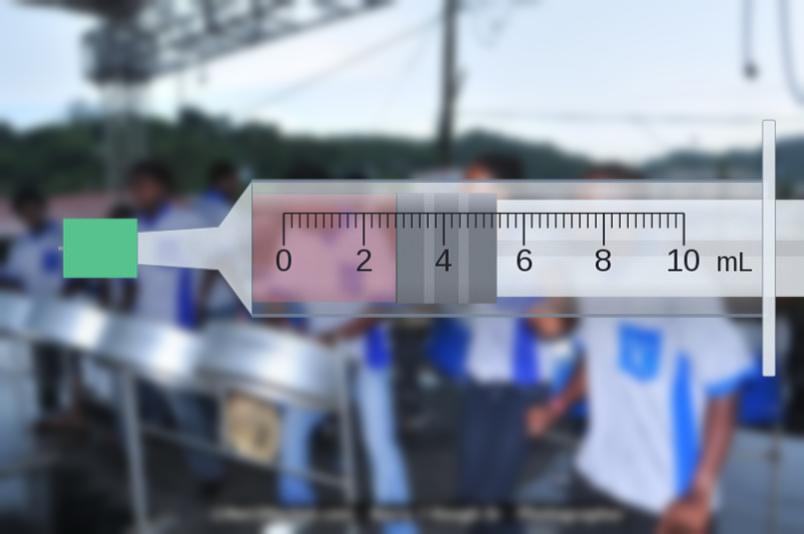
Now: 2.8
